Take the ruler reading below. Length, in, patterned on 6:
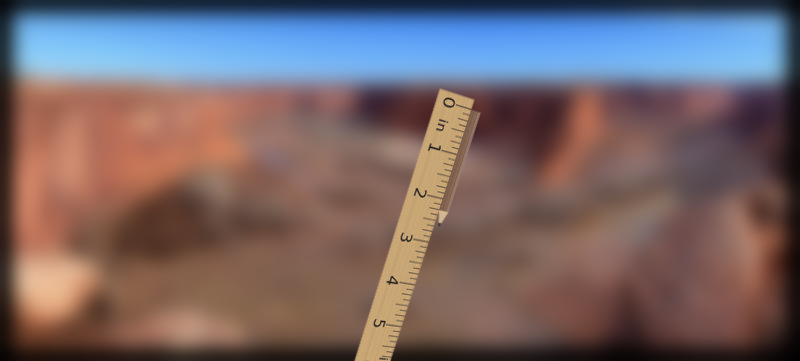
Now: 2.625
